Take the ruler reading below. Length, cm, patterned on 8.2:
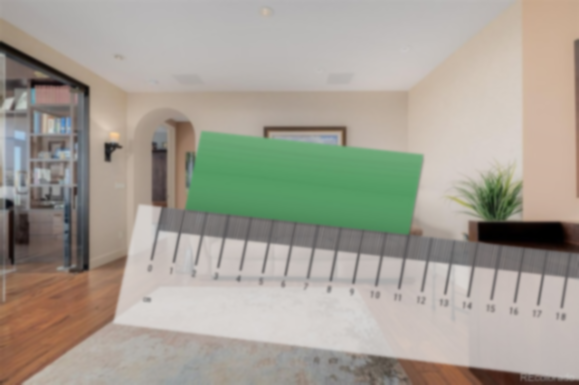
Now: 10
